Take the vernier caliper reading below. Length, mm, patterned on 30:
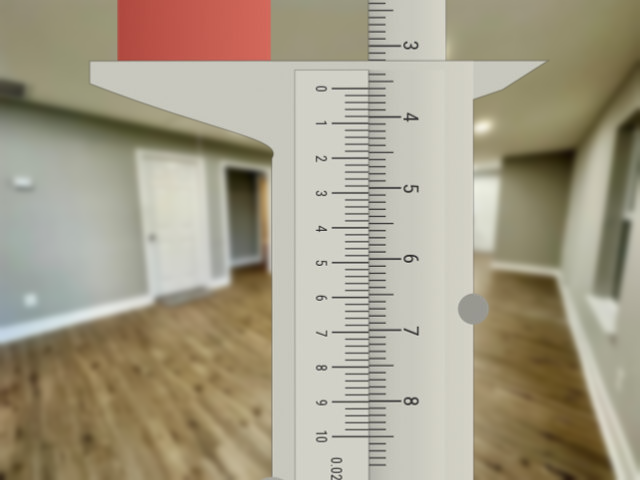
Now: 36.0
